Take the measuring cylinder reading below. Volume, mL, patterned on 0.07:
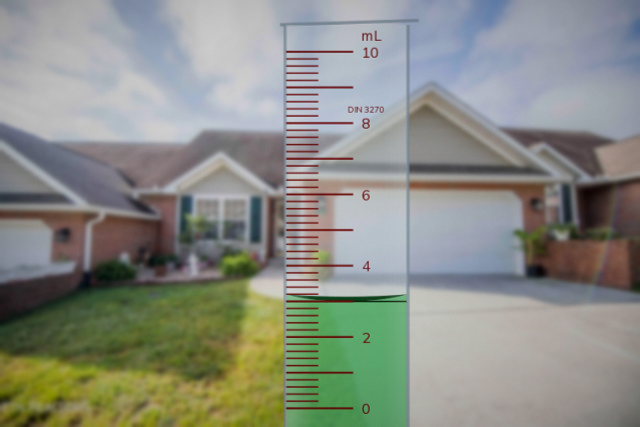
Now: 3
